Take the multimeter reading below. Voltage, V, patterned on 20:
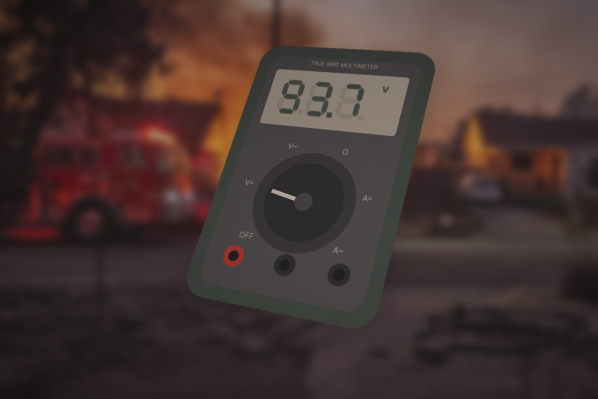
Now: 93.7
